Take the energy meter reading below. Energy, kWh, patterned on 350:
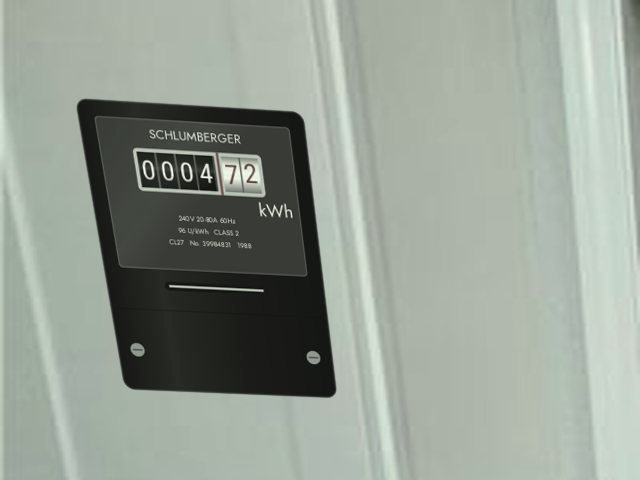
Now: 4.72
